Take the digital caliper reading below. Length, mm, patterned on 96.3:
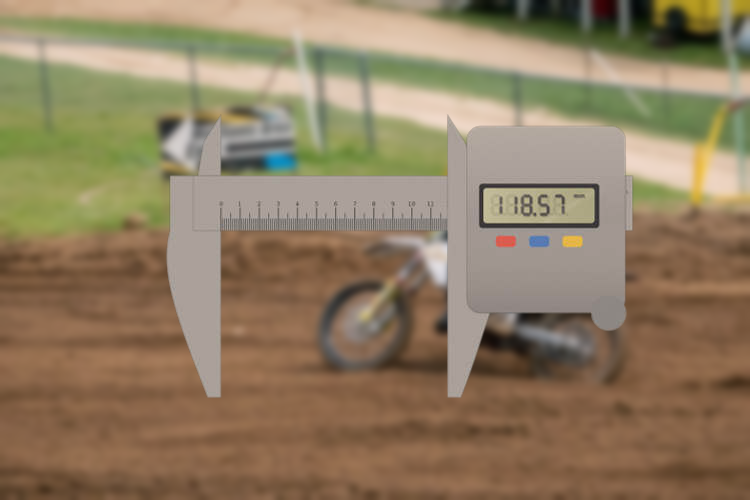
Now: 118.57
